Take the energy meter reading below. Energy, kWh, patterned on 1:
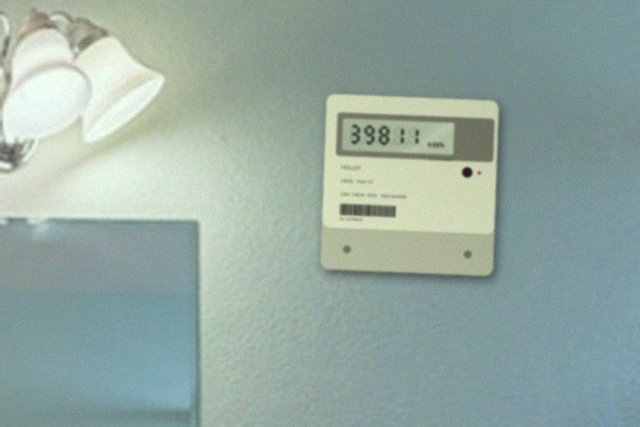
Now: 39811
